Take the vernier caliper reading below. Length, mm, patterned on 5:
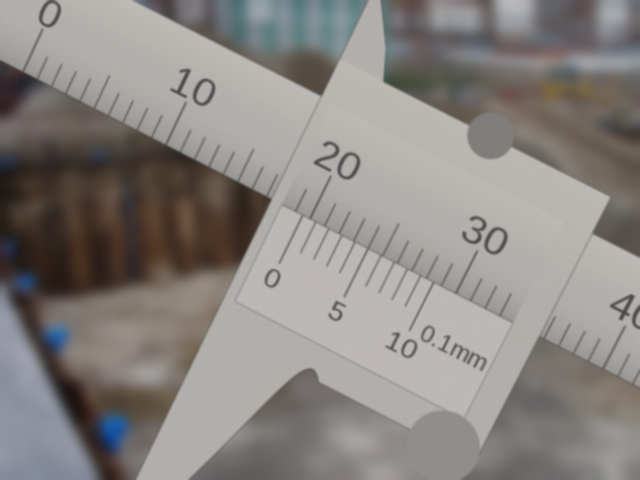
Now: 19.5
